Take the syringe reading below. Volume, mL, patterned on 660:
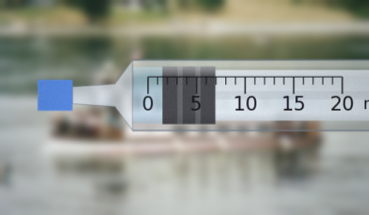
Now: 1.5
